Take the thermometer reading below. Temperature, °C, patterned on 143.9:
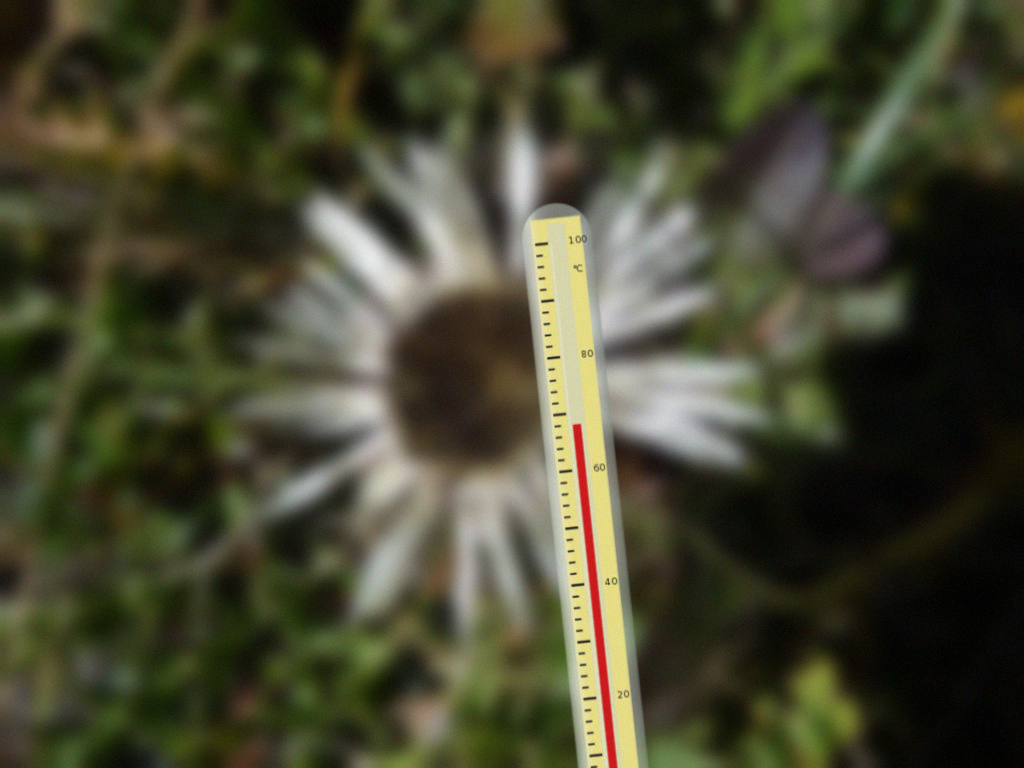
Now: 68
